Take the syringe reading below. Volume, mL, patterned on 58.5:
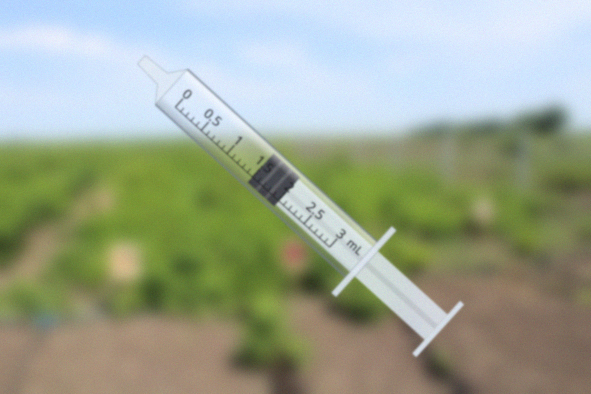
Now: 1.5
